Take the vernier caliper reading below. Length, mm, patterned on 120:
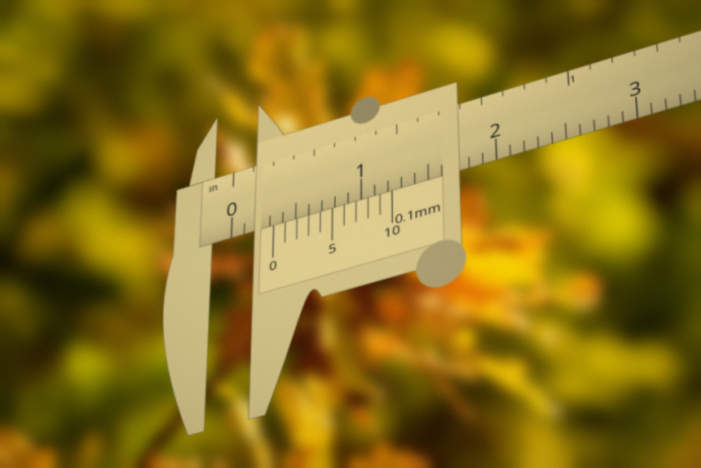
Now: 3.3
